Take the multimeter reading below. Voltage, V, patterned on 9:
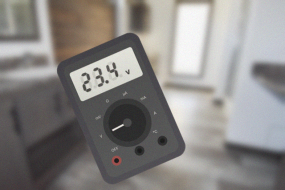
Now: 23.4
